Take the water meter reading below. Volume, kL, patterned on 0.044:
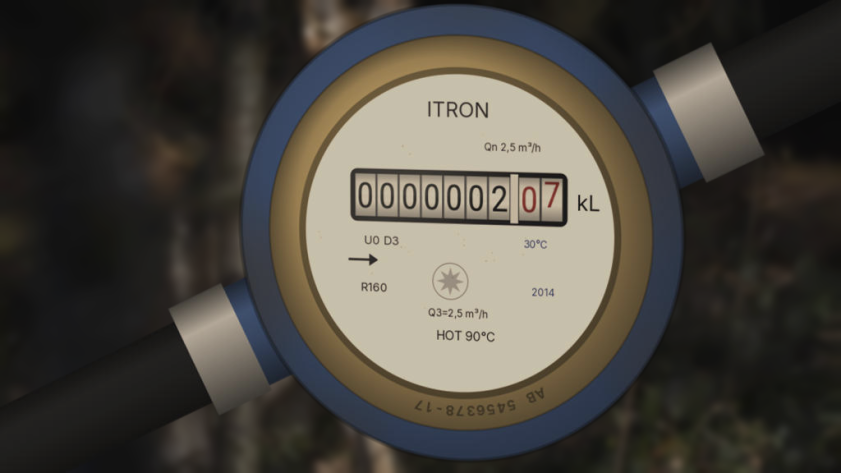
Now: 2.07
